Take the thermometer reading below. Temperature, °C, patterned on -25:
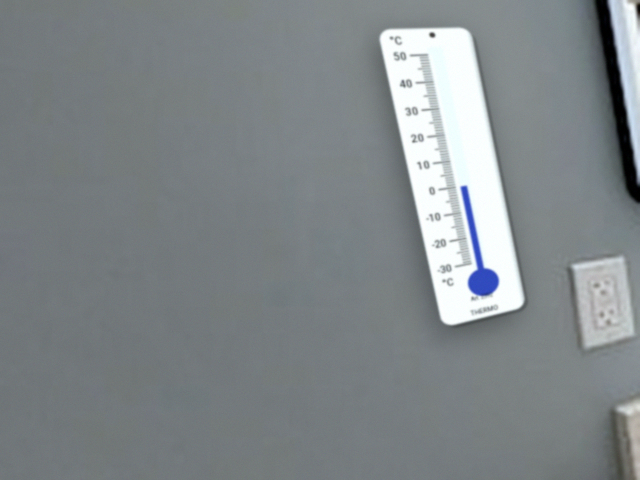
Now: 0
